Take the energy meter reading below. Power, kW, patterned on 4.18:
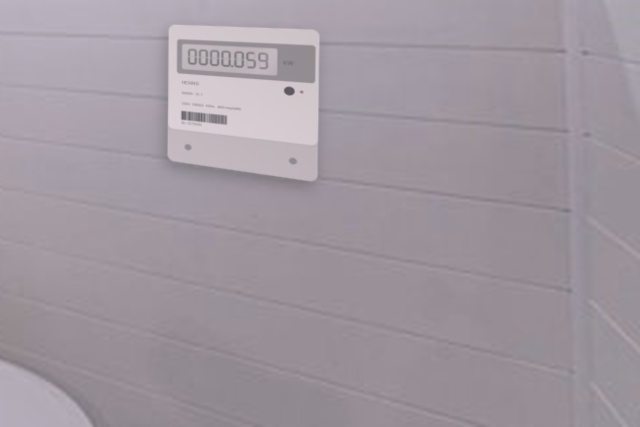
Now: 0.059
